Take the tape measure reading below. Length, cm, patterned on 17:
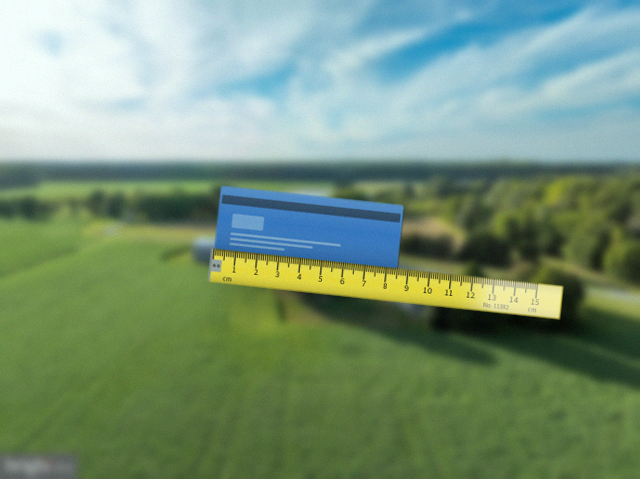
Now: 8.5
